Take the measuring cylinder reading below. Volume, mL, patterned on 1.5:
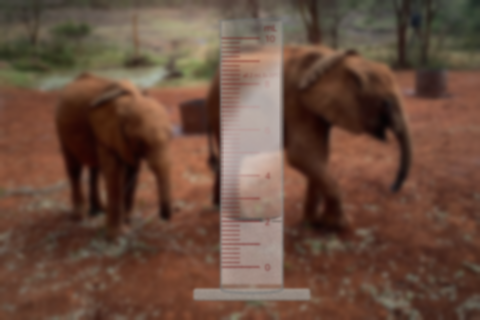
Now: 2
